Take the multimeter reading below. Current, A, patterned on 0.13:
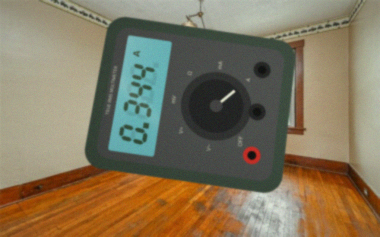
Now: 0.344
